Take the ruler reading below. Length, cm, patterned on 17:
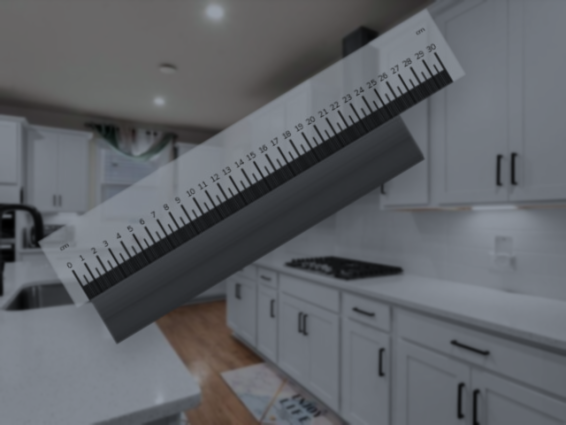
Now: 25.5
